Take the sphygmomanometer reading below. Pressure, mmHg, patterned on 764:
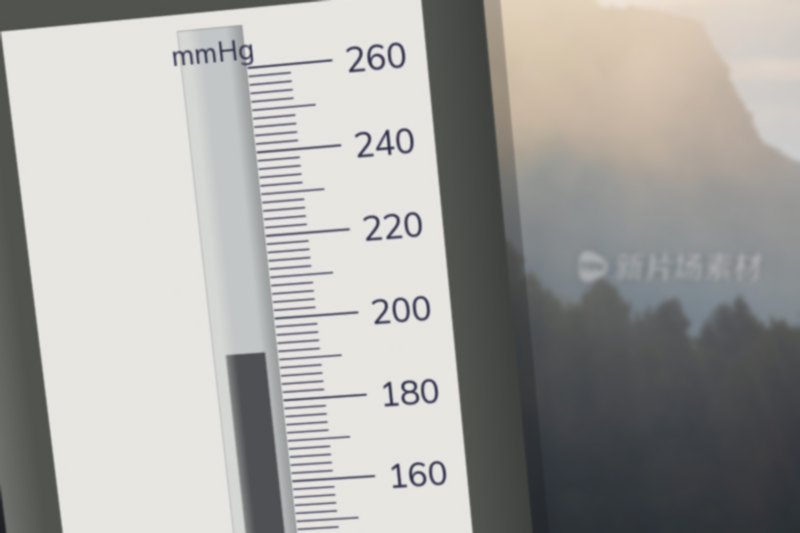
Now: 192
